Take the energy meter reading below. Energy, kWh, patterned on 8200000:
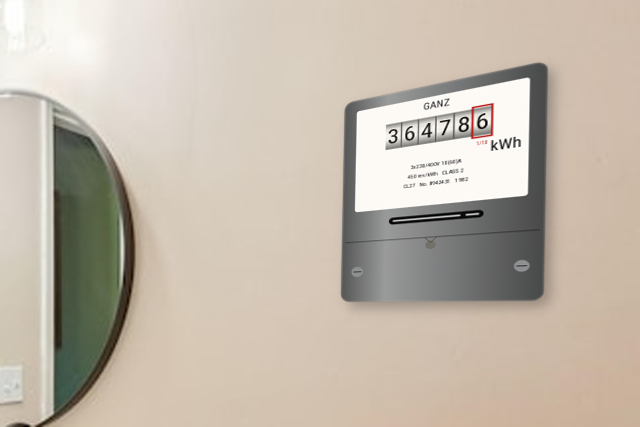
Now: 36478.6
